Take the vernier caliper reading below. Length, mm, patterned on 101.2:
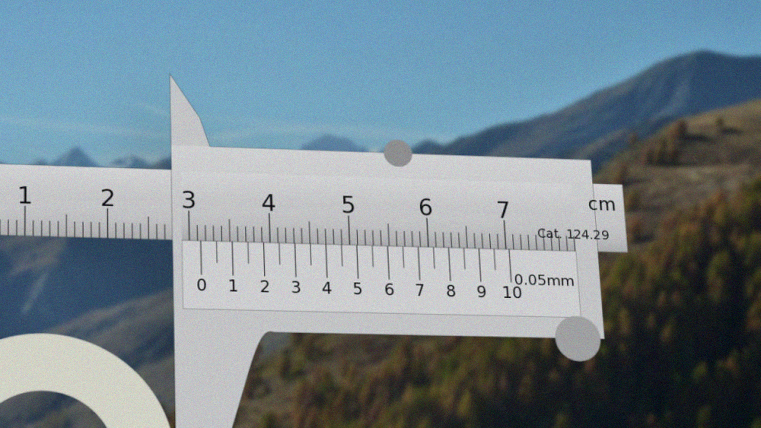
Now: 31.4
